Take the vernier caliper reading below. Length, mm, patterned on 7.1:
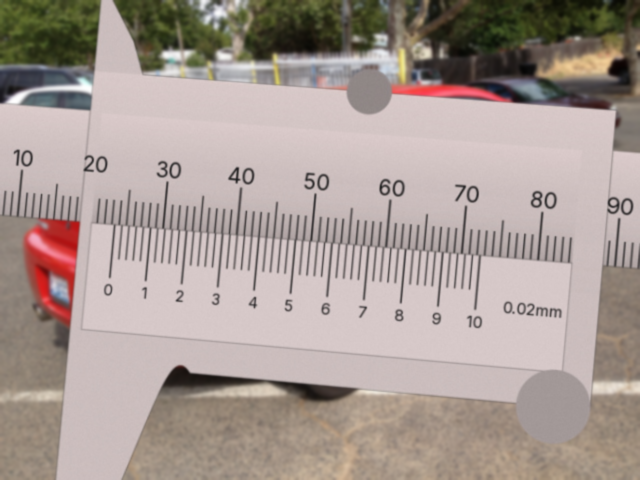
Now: 23.4
